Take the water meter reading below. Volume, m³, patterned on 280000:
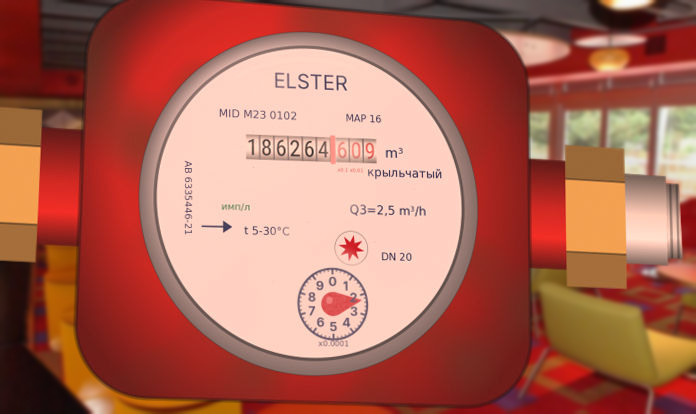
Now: 186264.6092
